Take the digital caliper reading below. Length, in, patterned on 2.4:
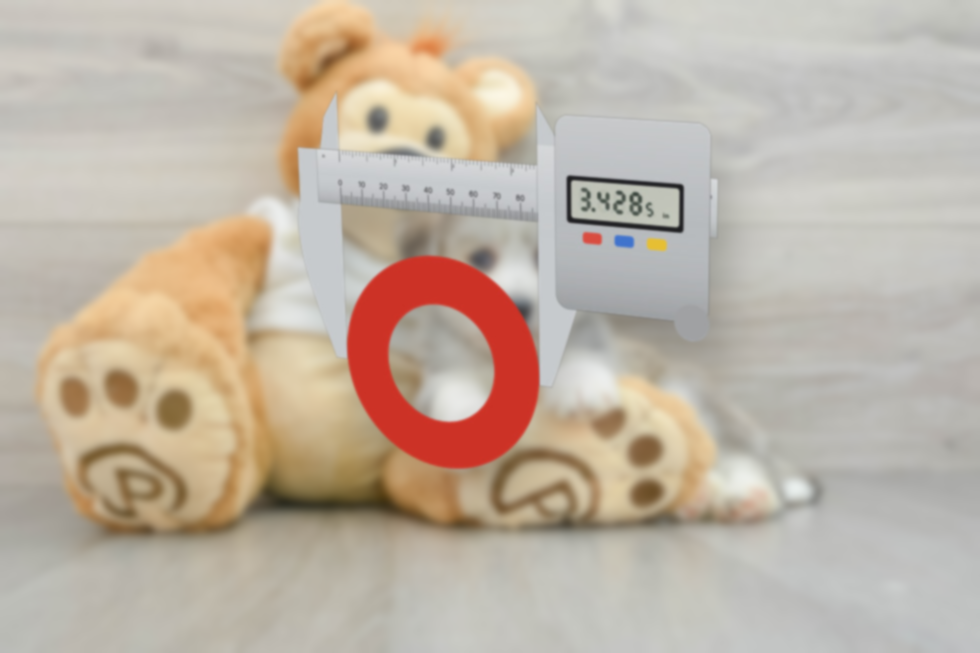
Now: 3.4285
